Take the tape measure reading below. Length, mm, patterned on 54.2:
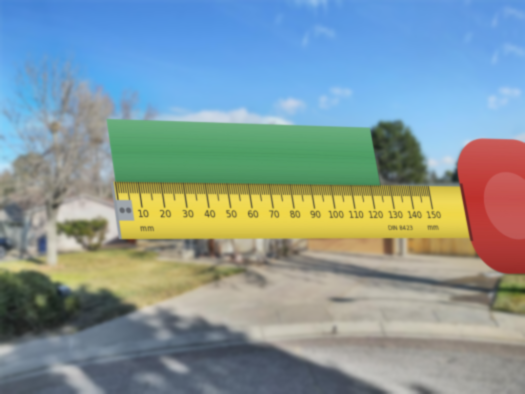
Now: 125
